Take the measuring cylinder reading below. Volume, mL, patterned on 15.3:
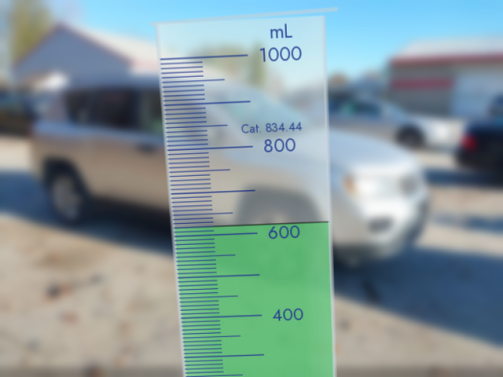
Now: 620
